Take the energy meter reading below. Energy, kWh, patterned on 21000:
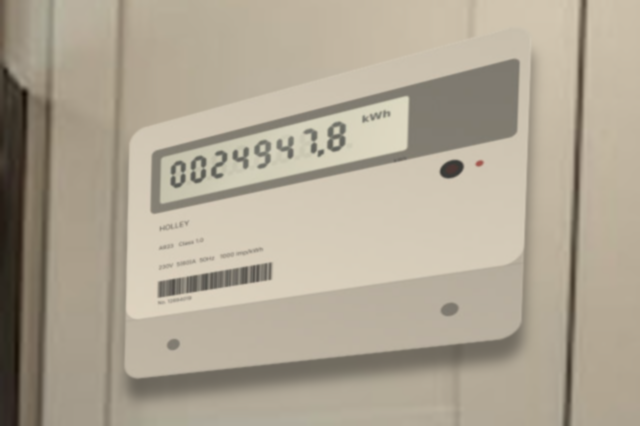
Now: 24947.8
